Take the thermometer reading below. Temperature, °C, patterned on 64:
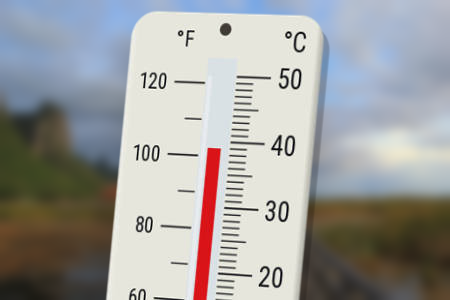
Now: 39
